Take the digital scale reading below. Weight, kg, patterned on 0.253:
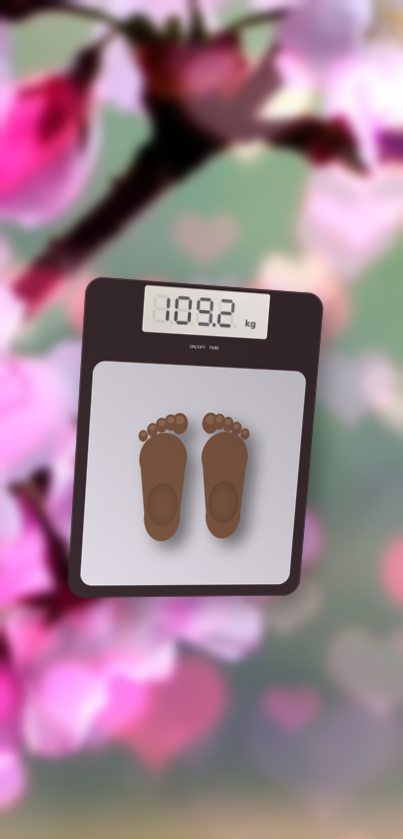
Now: 109.2
